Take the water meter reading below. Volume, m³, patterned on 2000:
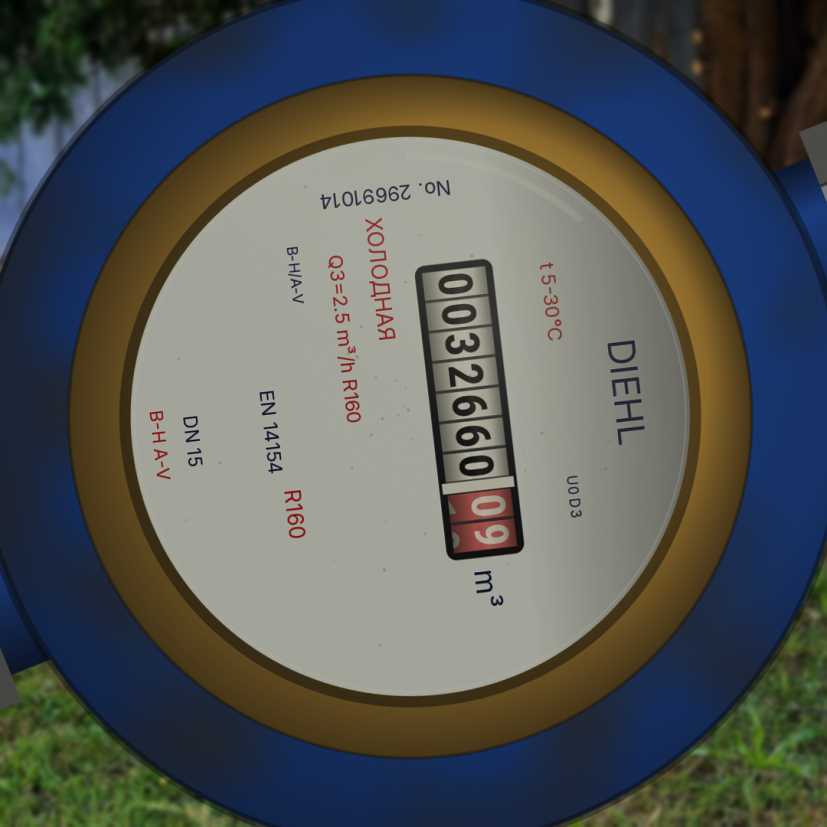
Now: 32660.09
